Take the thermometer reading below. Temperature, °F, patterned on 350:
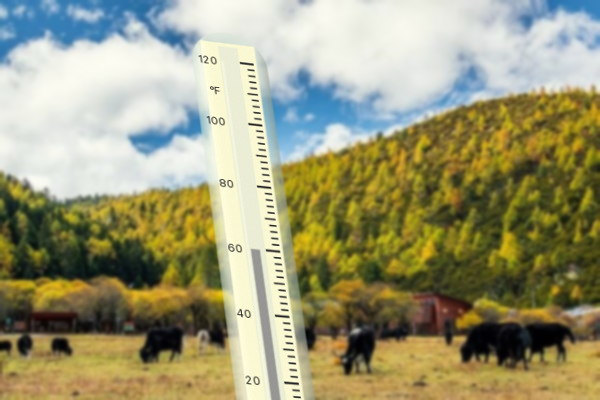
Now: 60
